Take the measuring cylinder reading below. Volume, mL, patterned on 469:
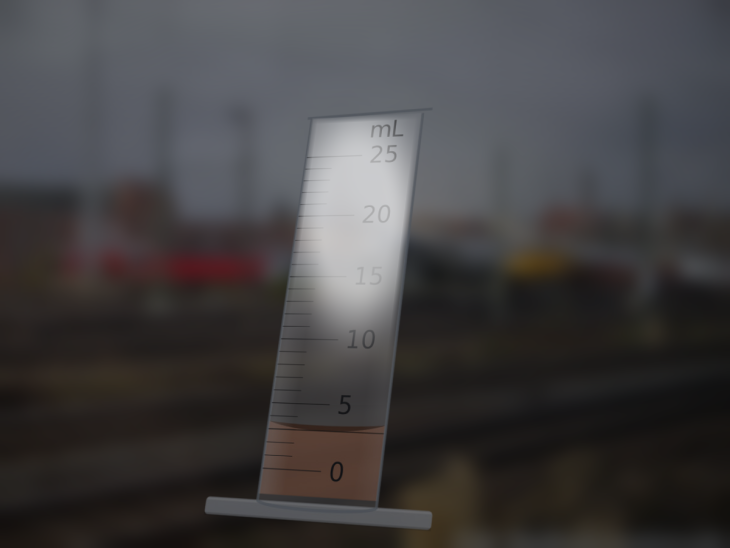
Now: 3
